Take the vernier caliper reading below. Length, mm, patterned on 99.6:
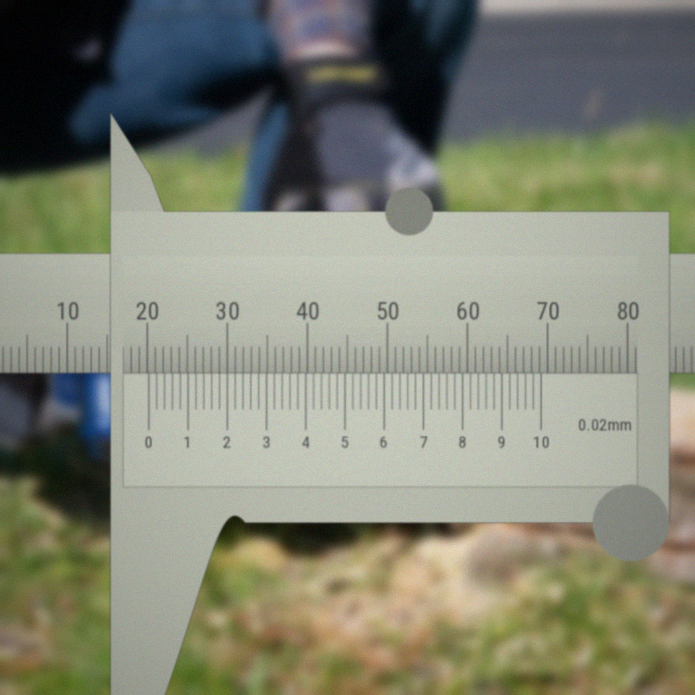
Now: 20.2
